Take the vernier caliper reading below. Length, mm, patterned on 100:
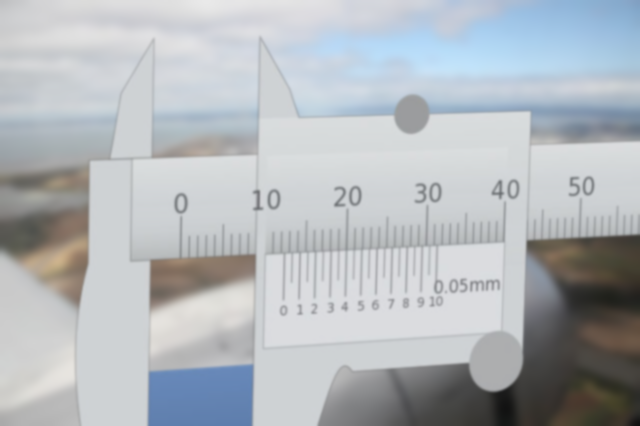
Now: 12.4
